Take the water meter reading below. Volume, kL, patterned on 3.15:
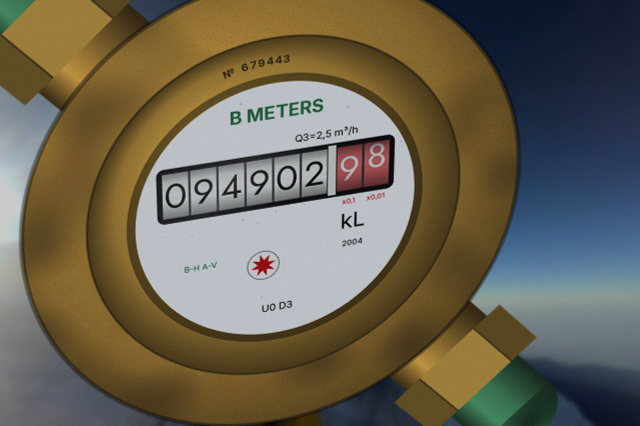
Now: 94902.98
